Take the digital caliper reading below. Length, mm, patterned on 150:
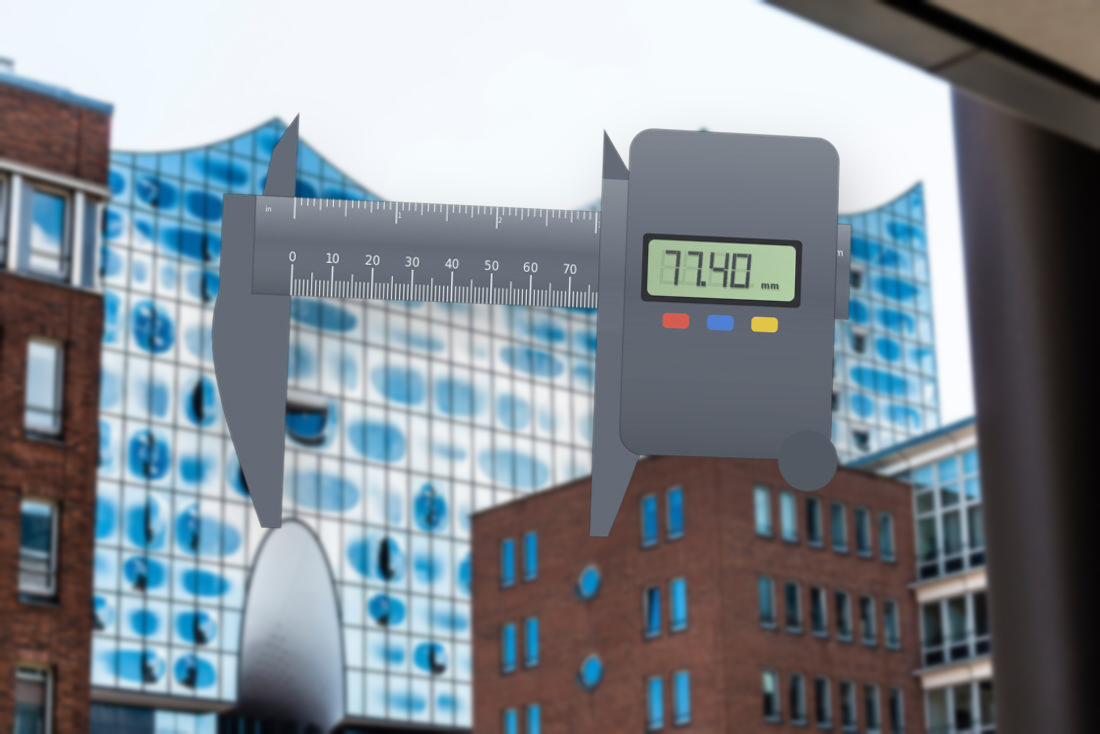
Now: 77.40
